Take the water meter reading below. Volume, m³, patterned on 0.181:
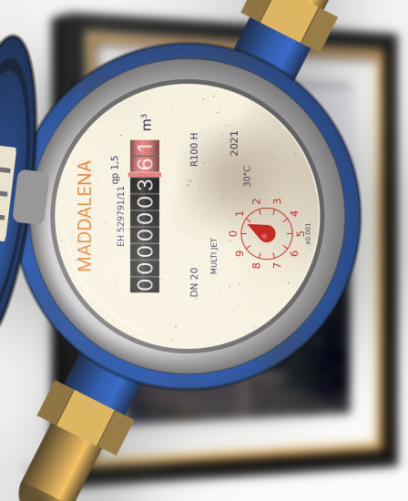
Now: 3.610
